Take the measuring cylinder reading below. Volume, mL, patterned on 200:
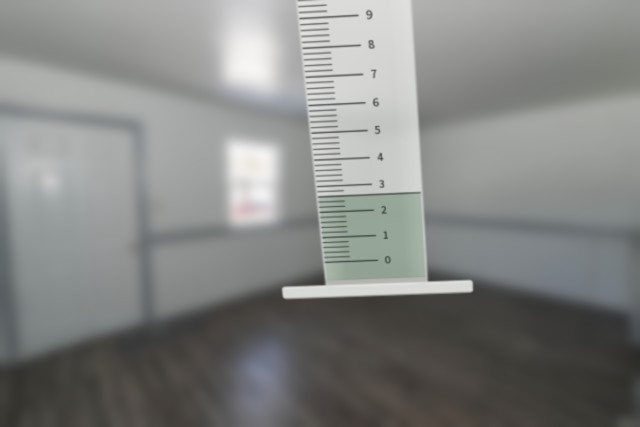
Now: 2.6
